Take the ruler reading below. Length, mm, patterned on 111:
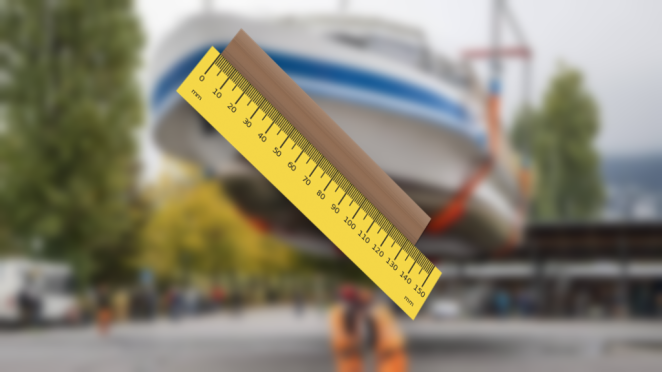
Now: 135
